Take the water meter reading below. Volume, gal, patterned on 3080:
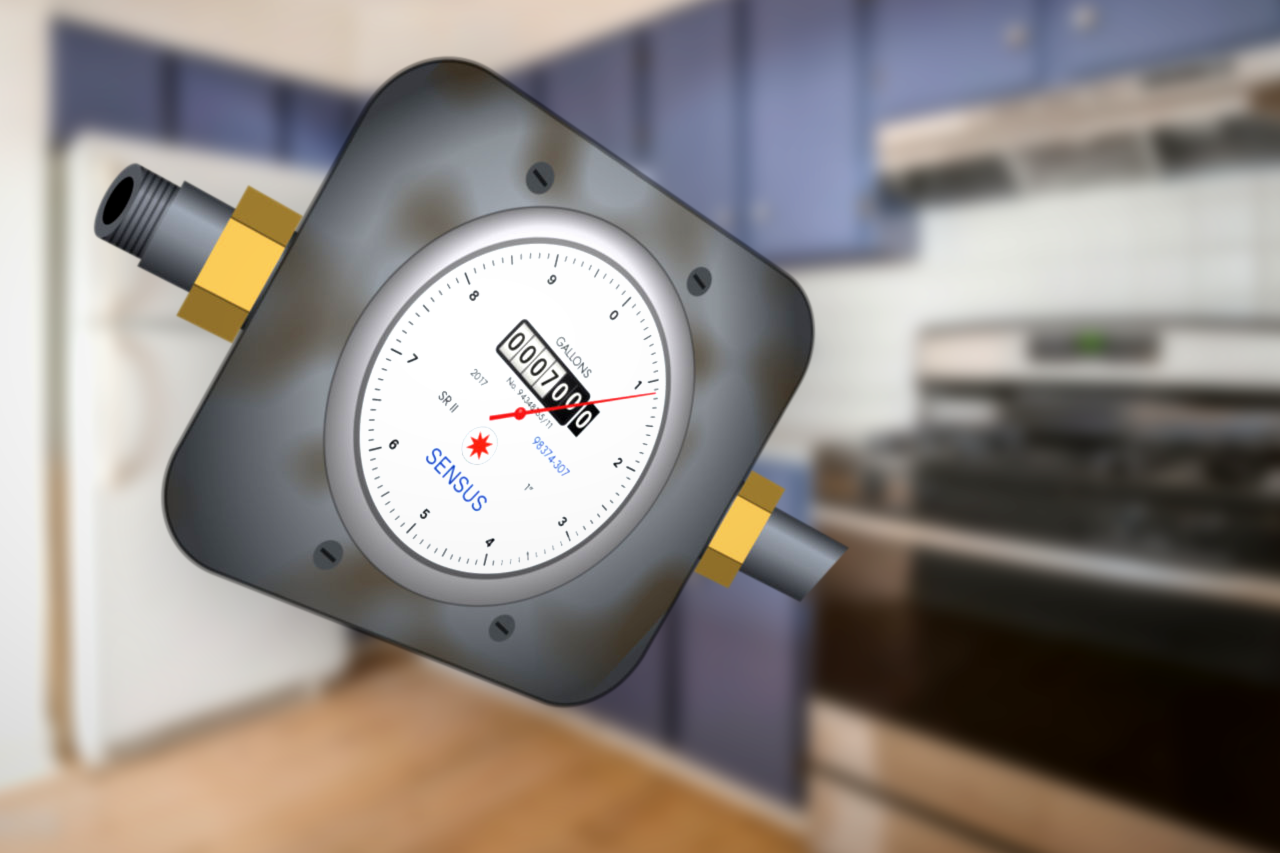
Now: 7001.1
